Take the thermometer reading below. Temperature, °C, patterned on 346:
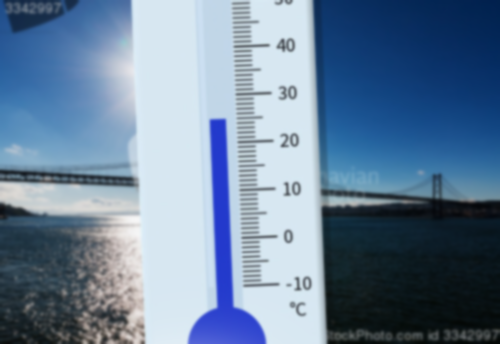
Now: 25
